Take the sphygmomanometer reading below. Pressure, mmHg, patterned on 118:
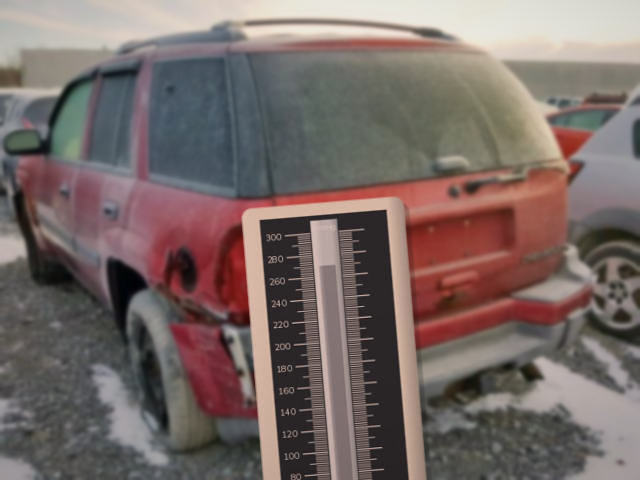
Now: 270
